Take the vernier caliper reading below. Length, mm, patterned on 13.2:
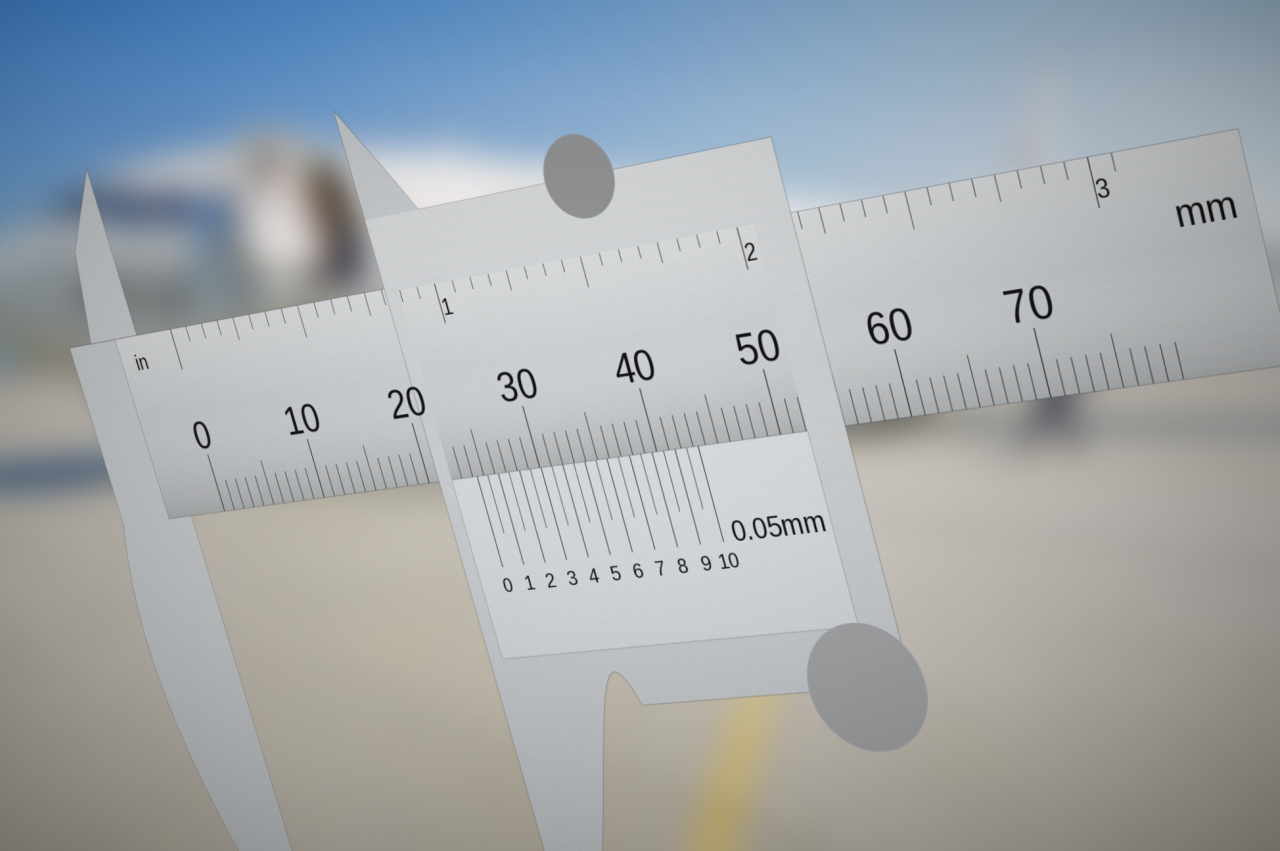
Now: 24.4
